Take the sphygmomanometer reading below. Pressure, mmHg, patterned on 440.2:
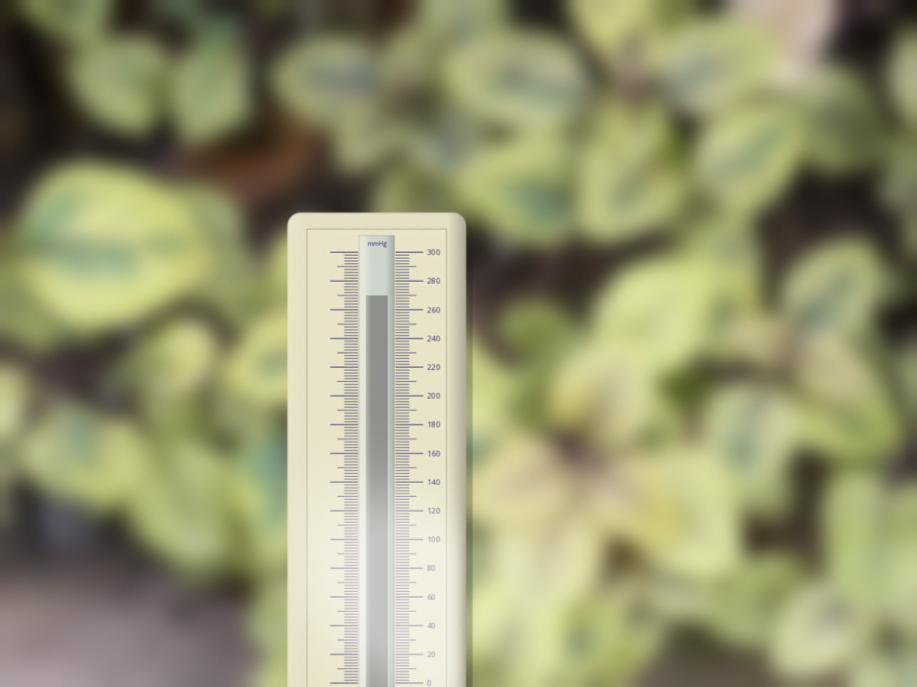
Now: 270
